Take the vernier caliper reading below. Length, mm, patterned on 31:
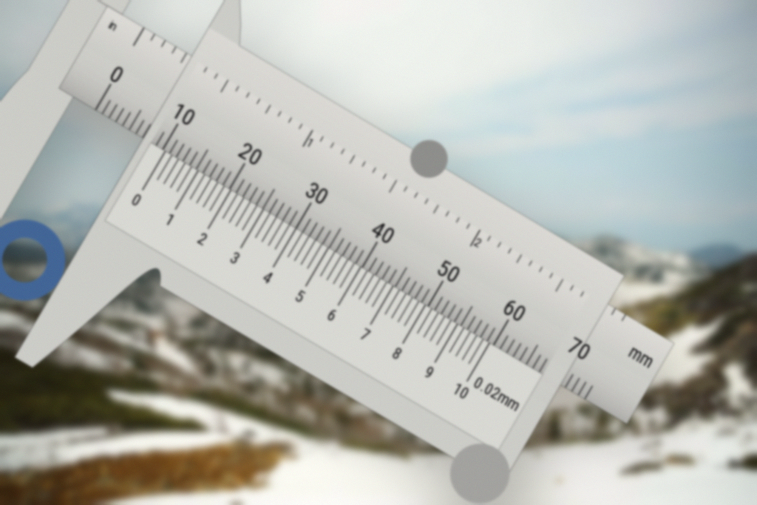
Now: 10.4
